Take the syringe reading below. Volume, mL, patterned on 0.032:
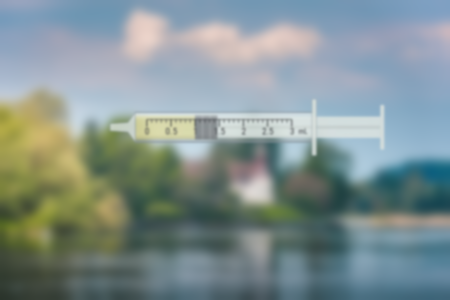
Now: 1
